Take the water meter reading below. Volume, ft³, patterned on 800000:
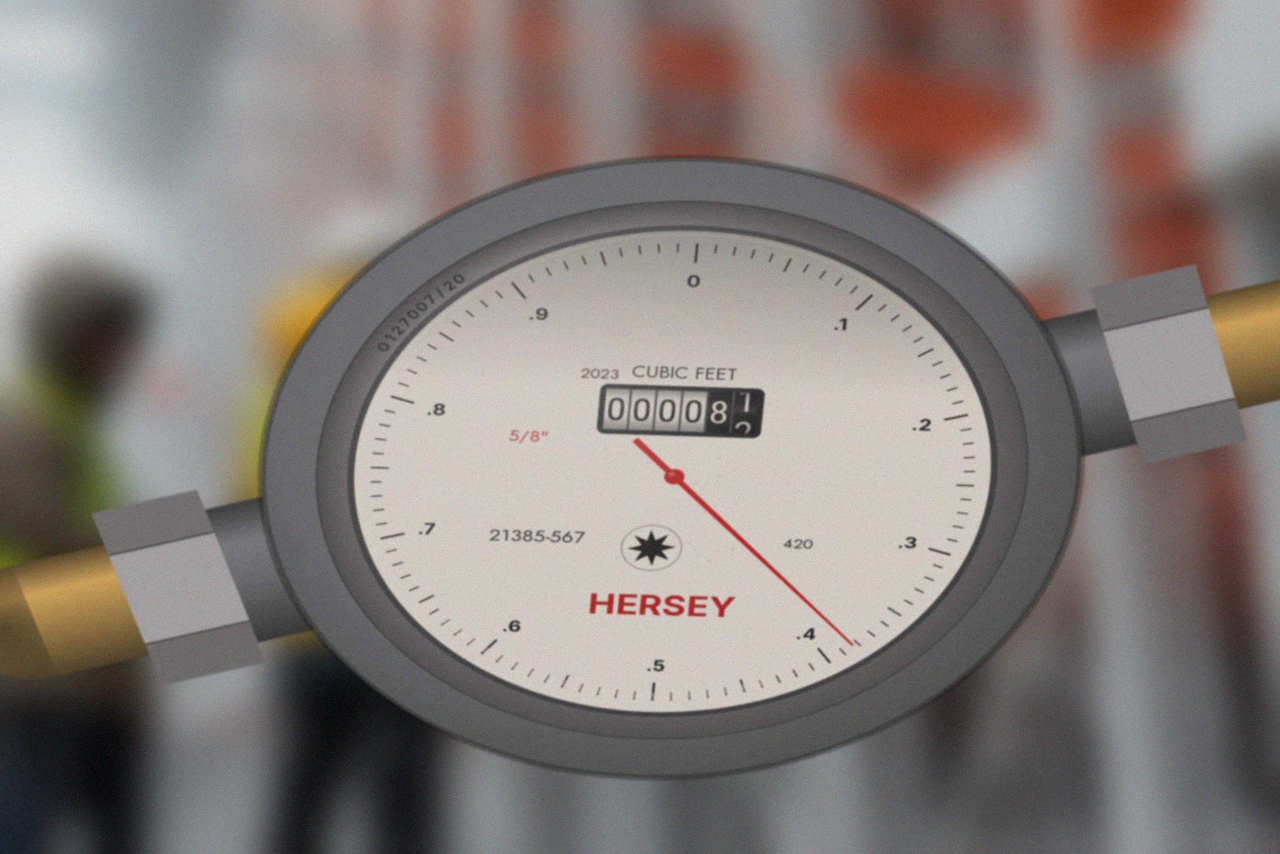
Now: 81.38
